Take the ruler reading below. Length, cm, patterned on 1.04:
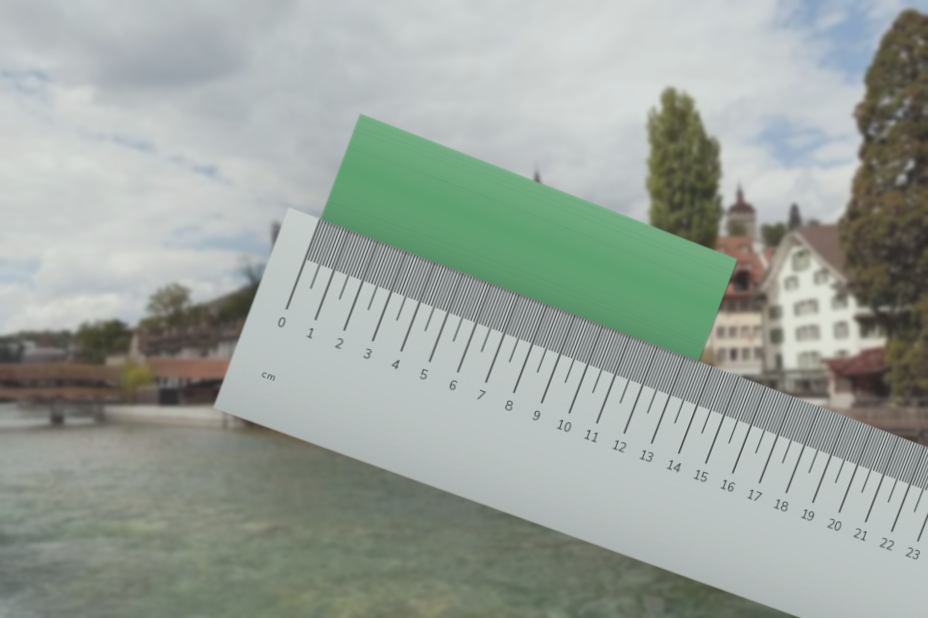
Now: 13.5
